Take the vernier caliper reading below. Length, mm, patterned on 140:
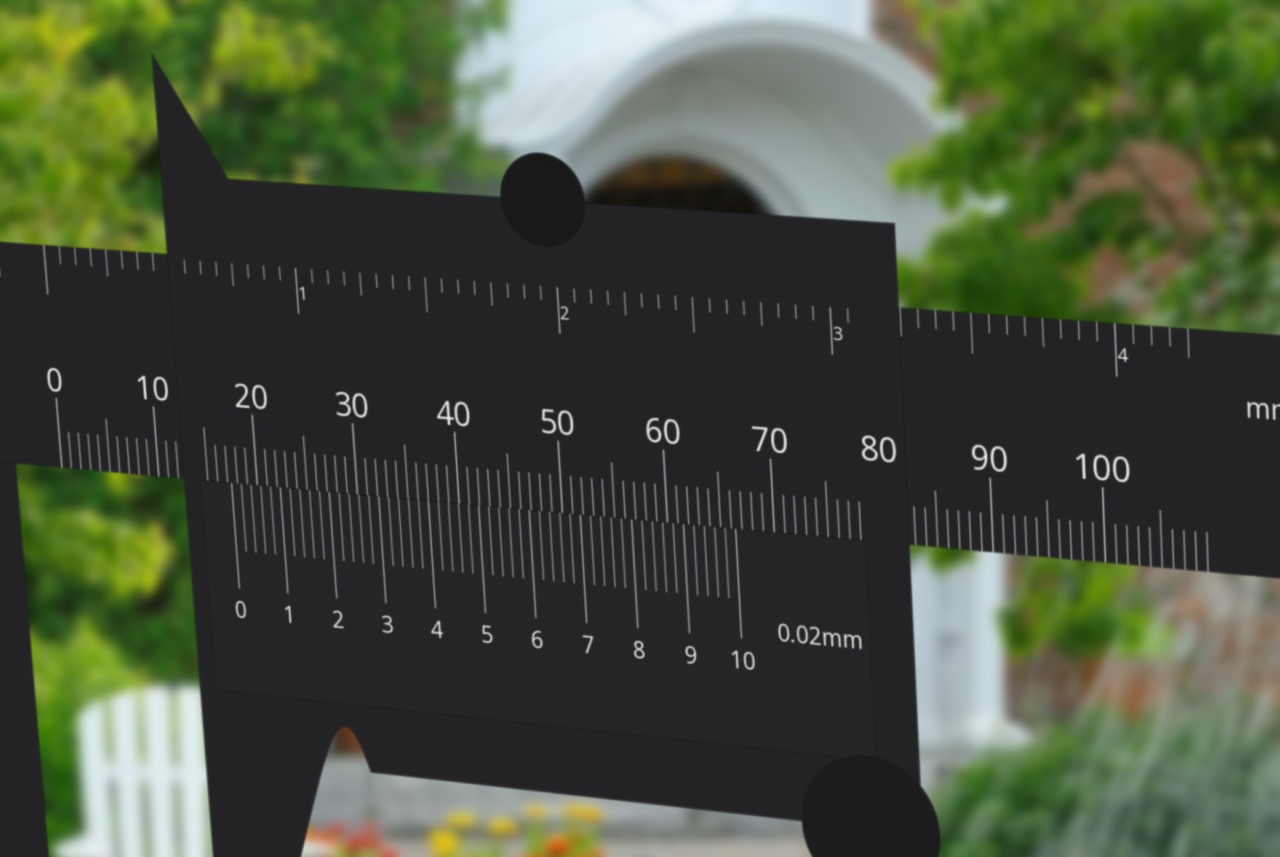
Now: 17.4
